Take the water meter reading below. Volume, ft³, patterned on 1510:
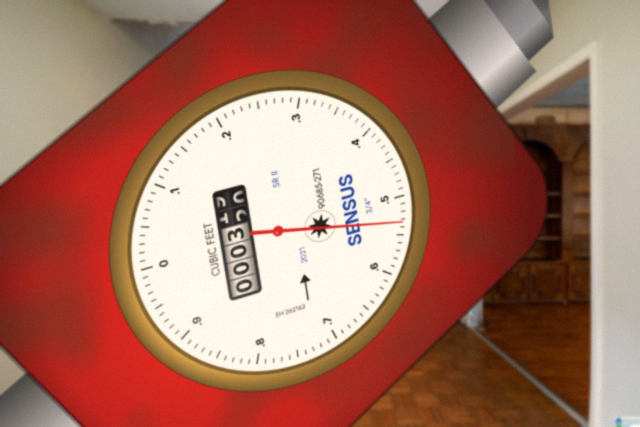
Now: 319.53
